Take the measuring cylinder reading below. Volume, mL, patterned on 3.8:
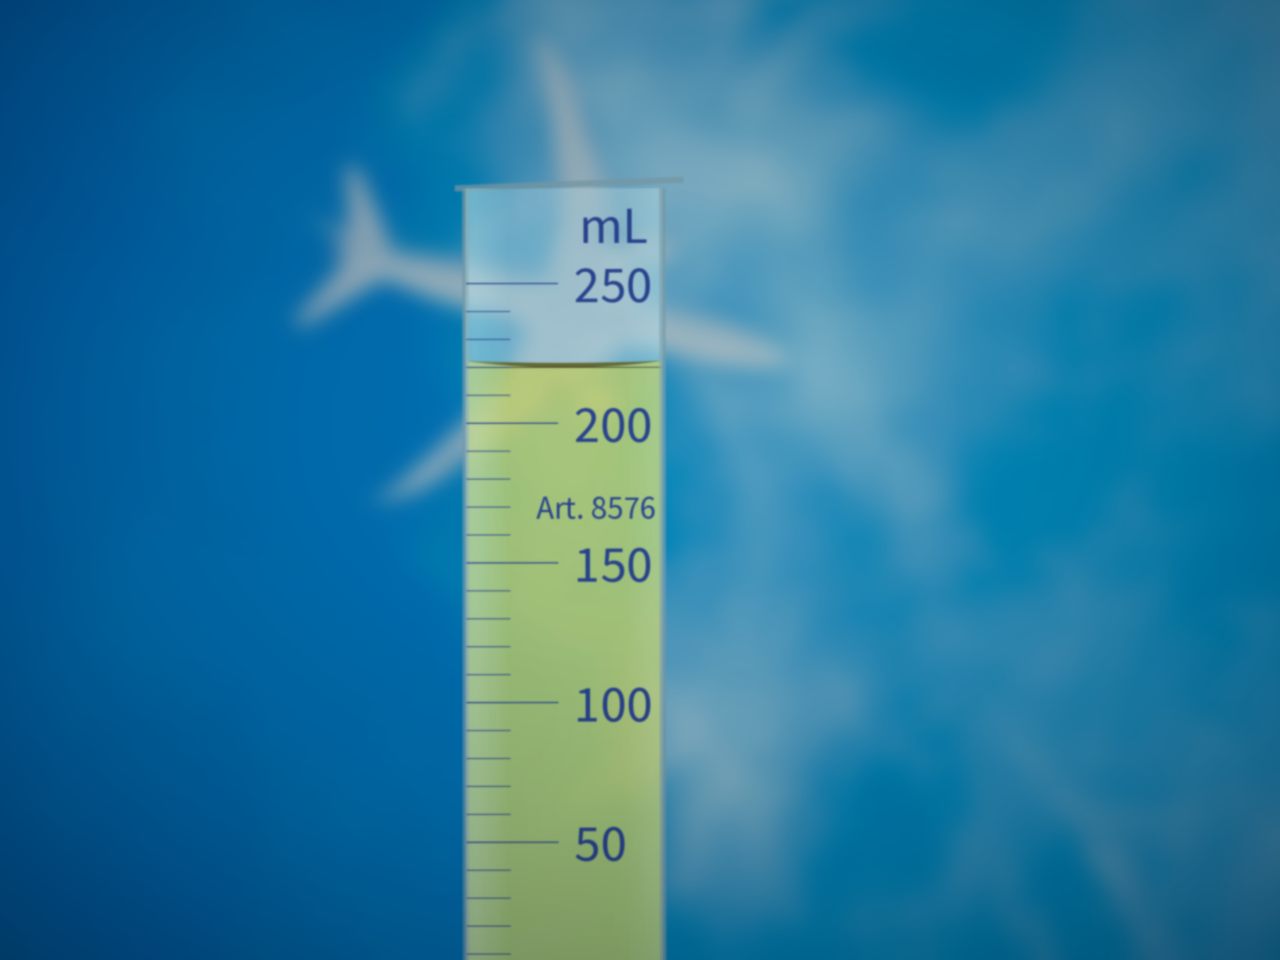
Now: 220
